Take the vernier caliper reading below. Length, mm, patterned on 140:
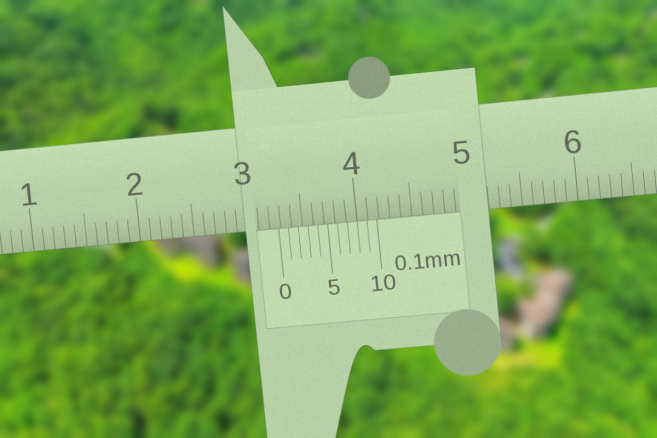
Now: 32.8
